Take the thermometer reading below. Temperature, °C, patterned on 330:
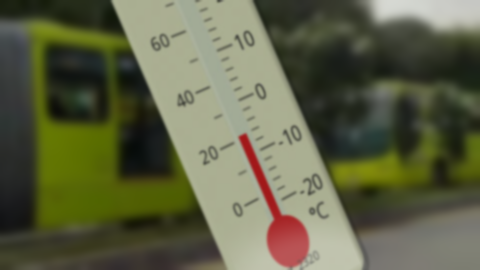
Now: -6
